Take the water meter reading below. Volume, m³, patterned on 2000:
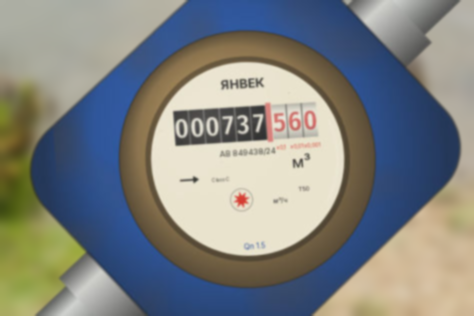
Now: 737.560
